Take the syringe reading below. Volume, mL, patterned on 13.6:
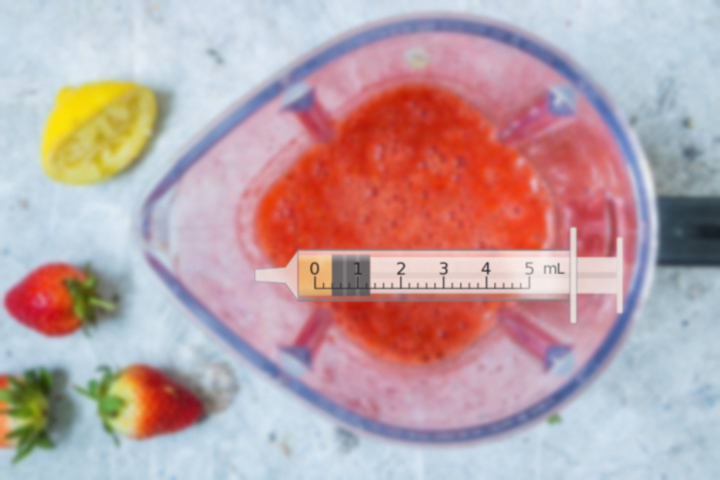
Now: 0.4
